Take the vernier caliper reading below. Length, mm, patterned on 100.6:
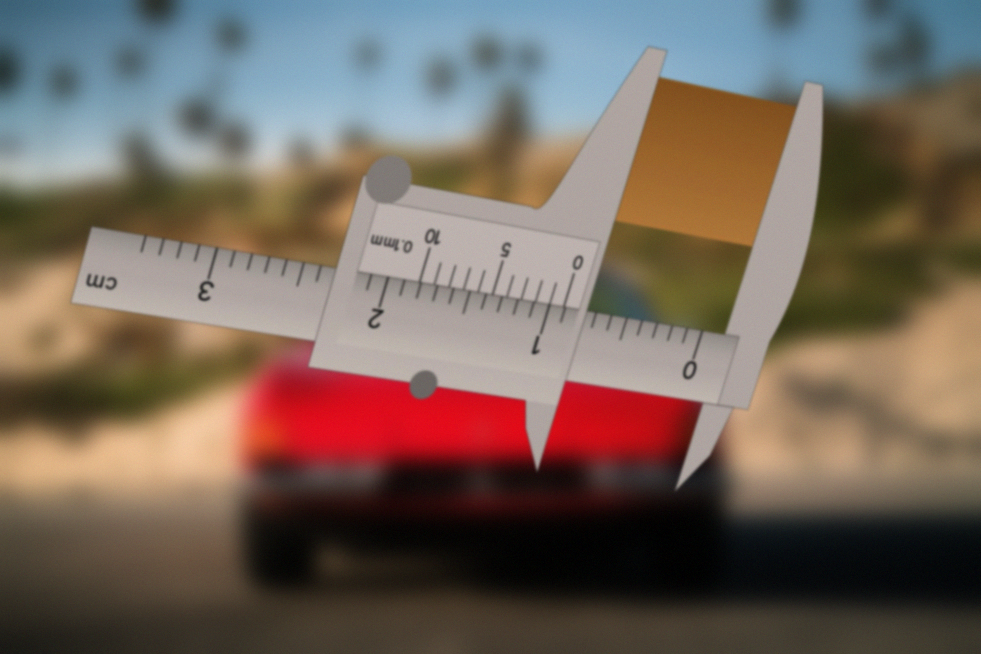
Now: 9.1
